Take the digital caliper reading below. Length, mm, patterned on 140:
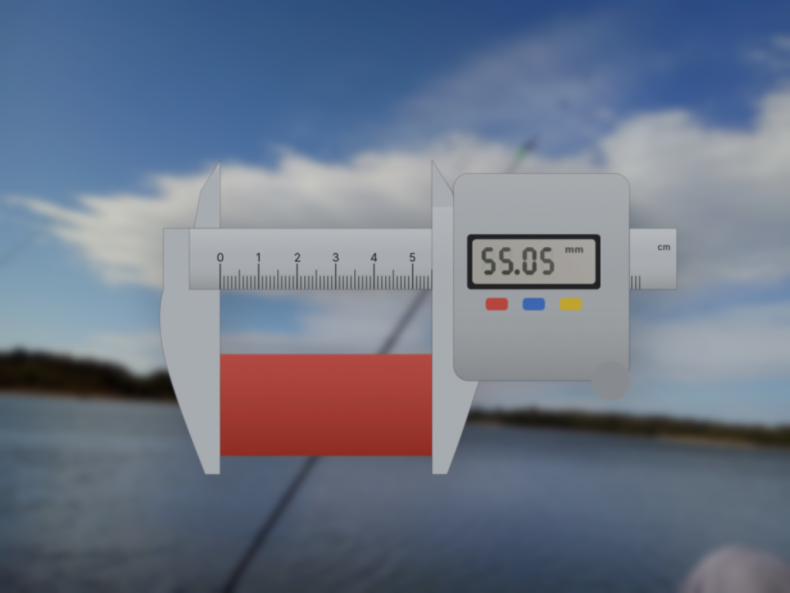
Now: 55.05
